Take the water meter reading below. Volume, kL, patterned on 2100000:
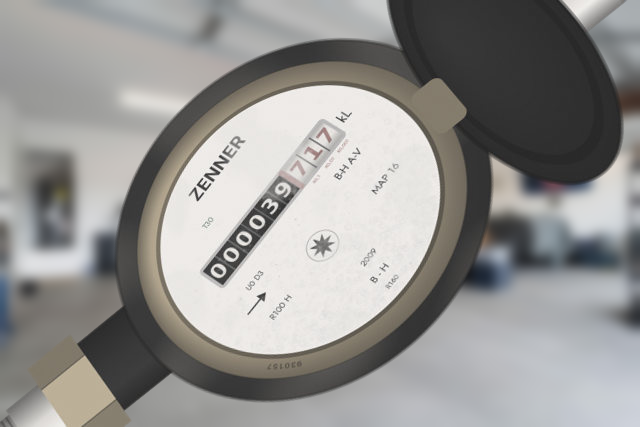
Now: 39.717
